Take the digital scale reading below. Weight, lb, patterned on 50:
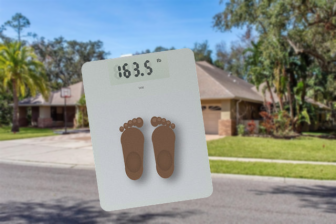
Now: 163.5
